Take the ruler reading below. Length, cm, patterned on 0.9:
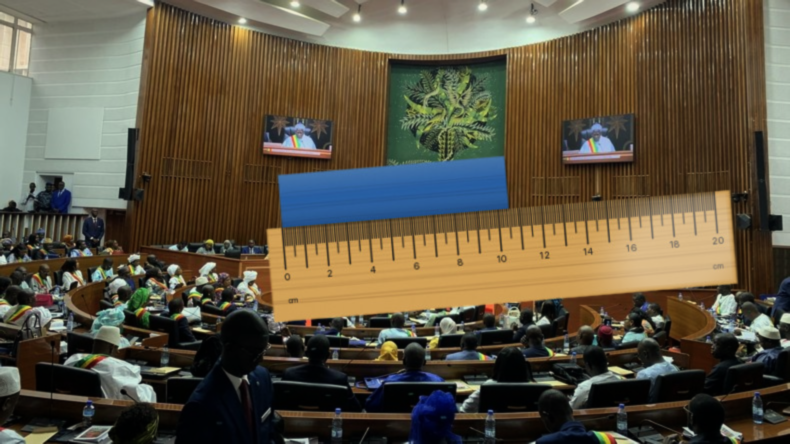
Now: 10.5
